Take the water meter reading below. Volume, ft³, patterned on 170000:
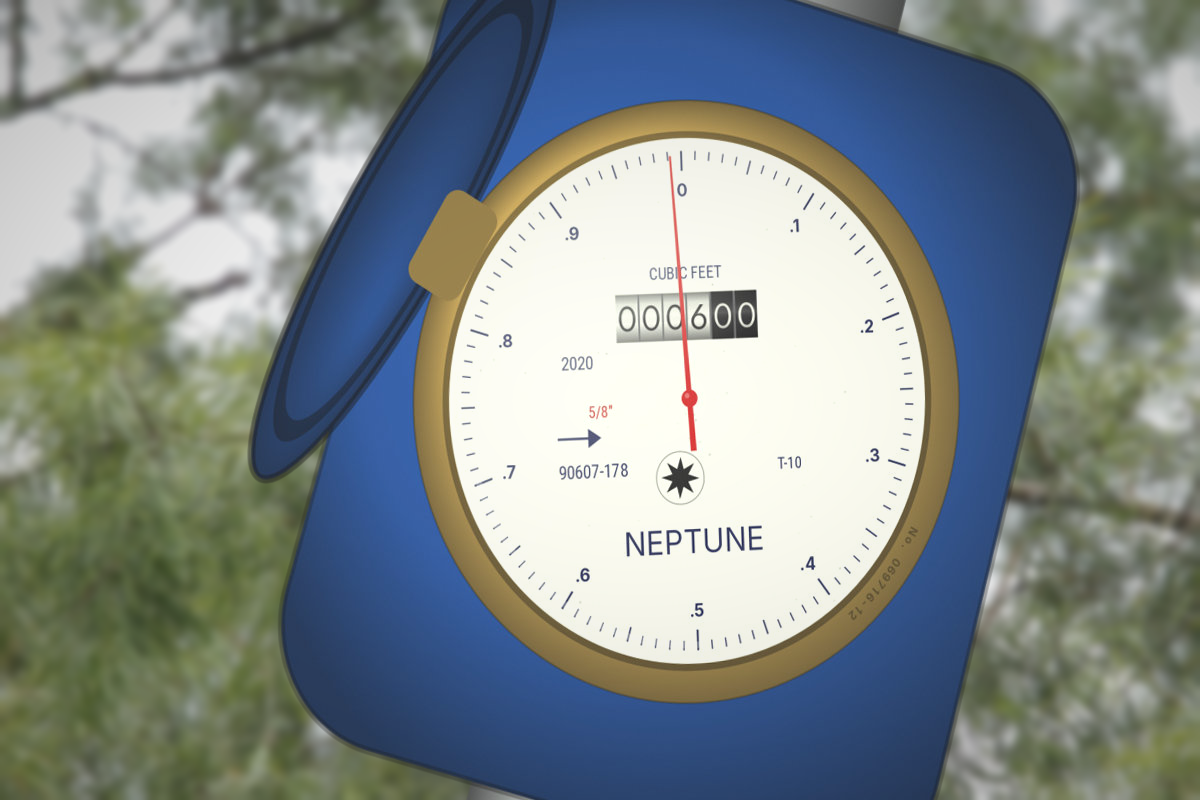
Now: 599.99
